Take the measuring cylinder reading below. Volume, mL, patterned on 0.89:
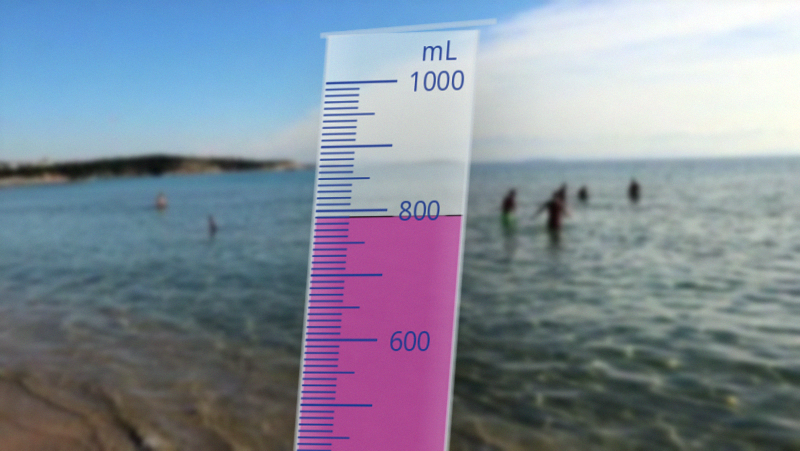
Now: 790
